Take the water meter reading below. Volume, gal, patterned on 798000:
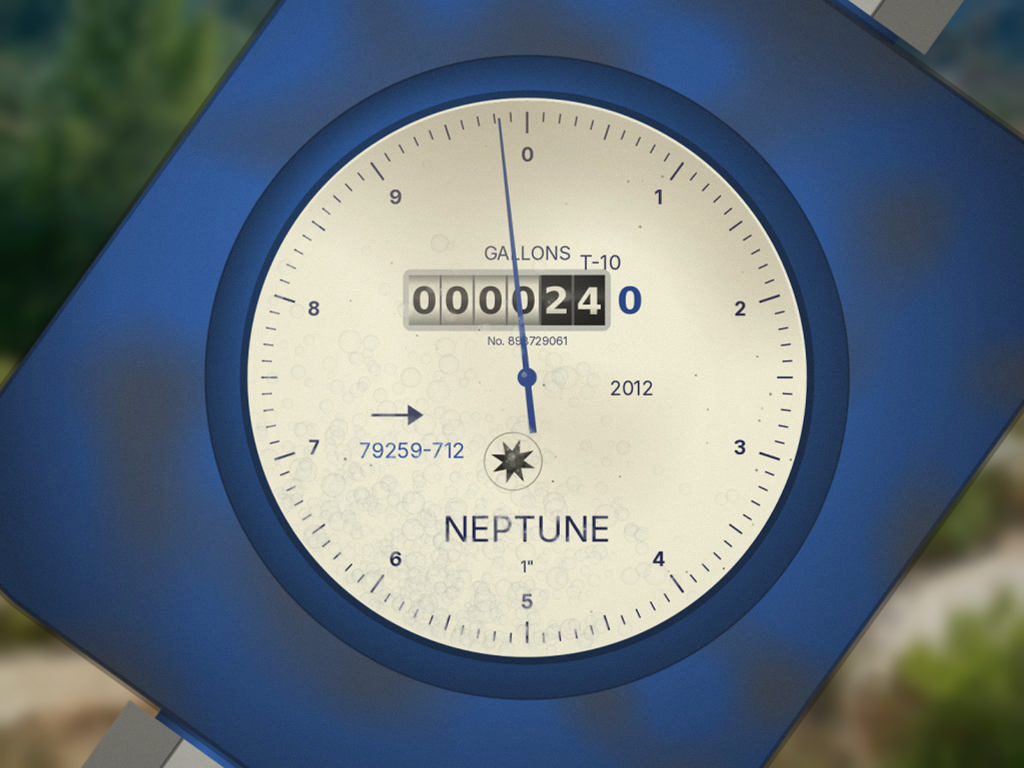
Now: 239.8
